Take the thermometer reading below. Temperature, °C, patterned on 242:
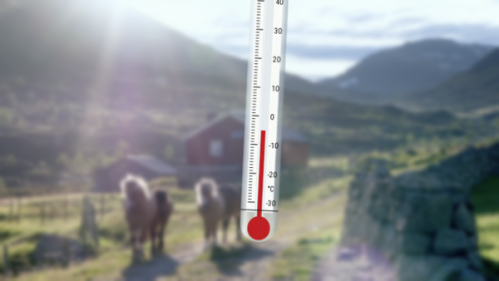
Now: -5
